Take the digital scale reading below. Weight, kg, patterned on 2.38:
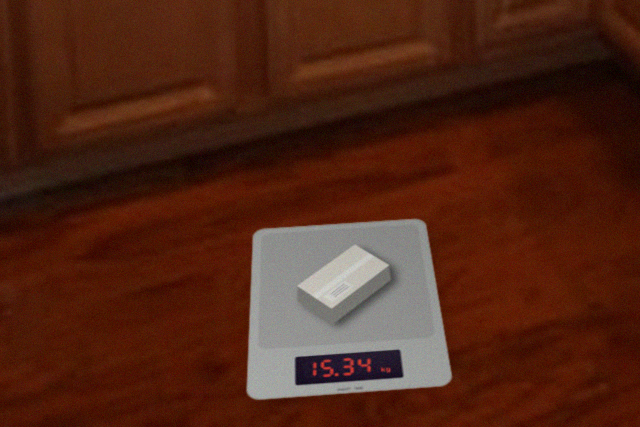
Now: 15.34
